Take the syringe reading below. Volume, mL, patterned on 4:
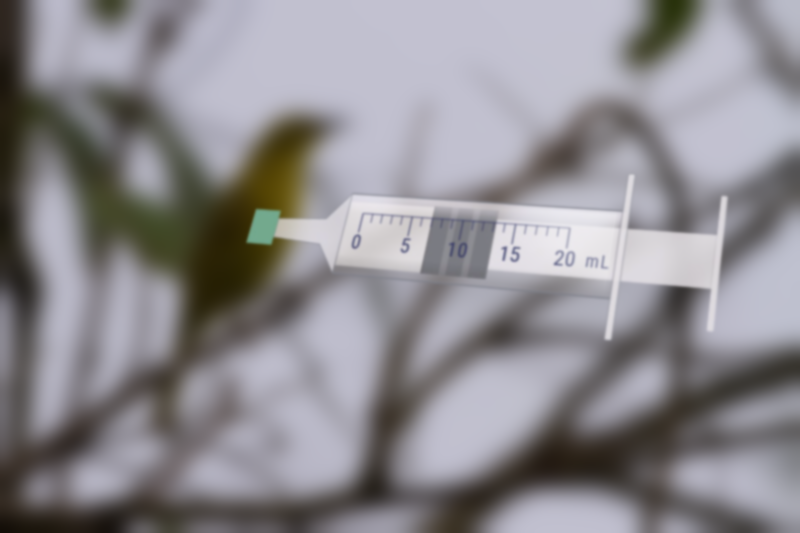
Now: 7
